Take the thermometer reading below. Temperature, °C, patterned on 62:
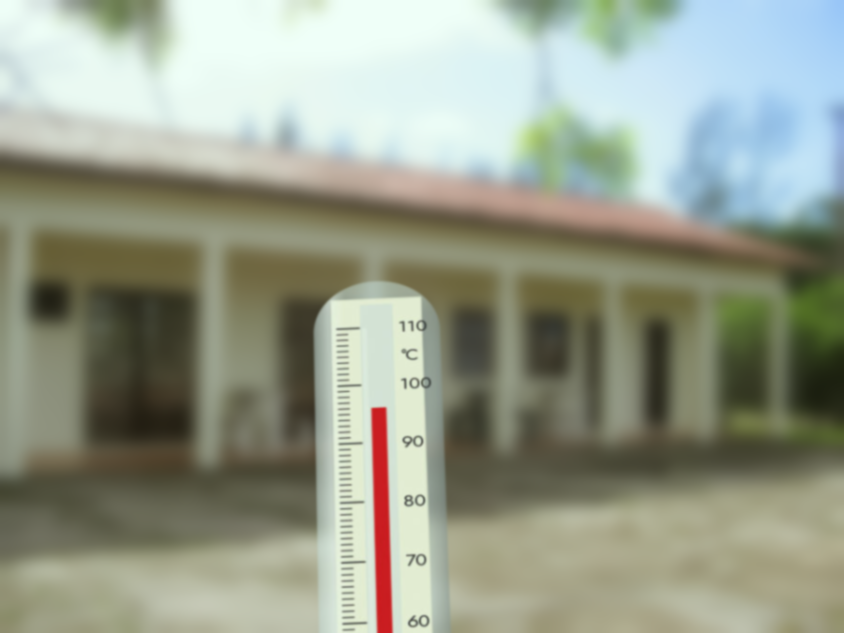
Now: 96
